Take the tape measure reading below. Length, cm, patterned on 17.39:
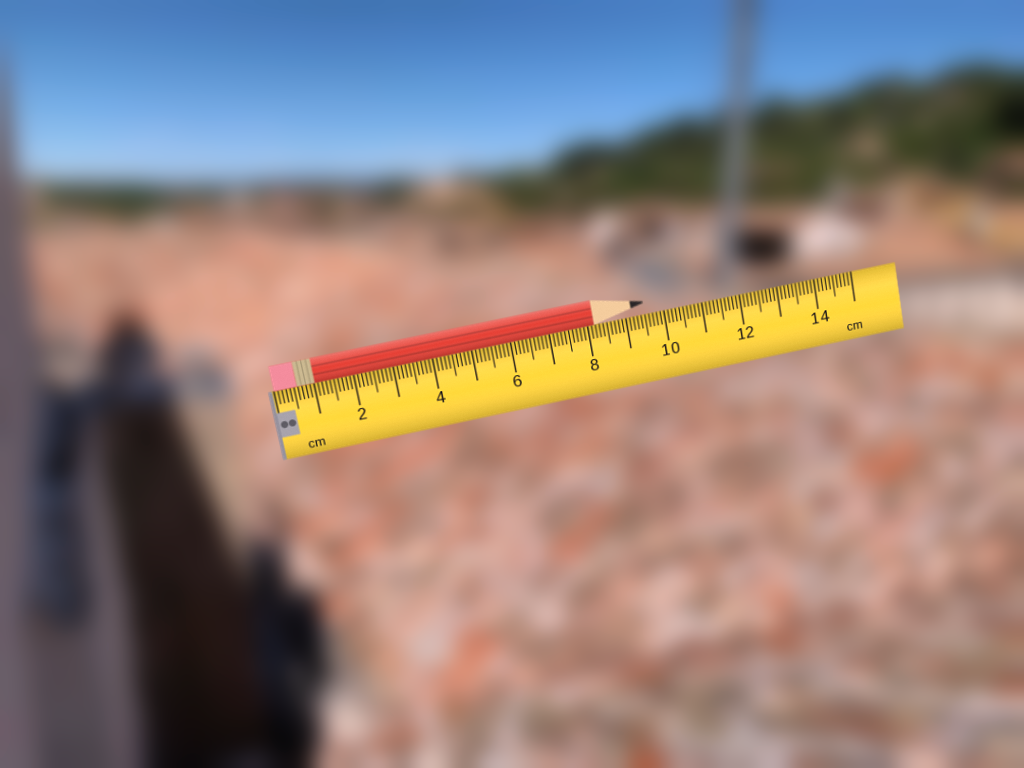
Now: 9.5
